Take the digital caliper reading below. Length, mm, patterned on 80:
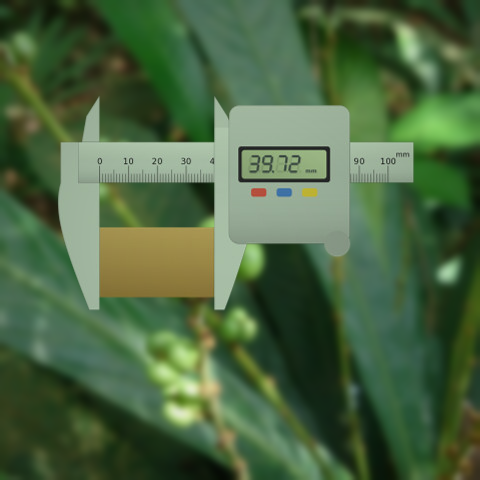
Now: 39.72
